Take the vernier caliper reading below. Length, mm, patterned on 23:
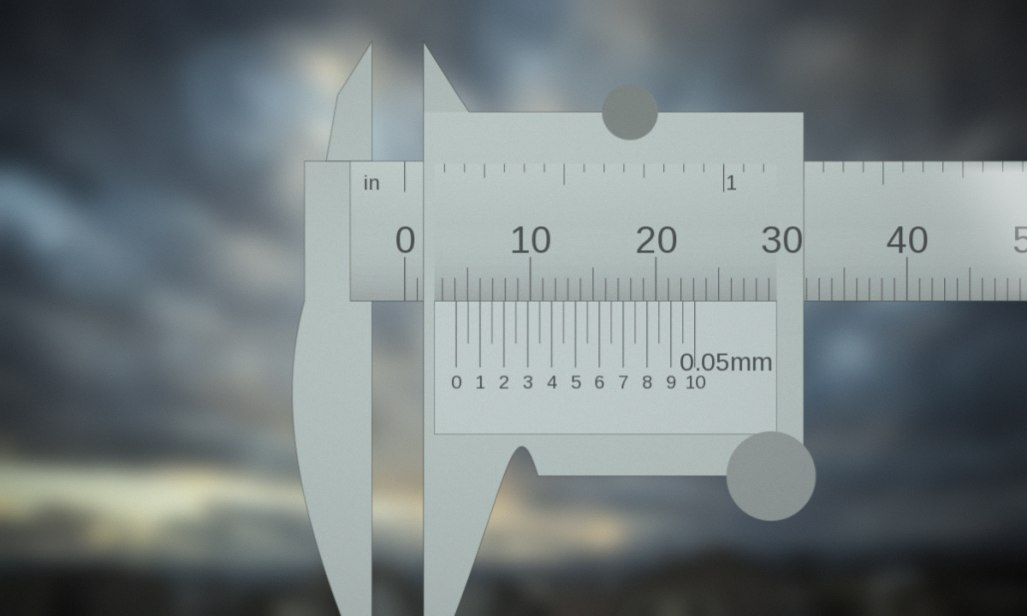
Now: 4.1
